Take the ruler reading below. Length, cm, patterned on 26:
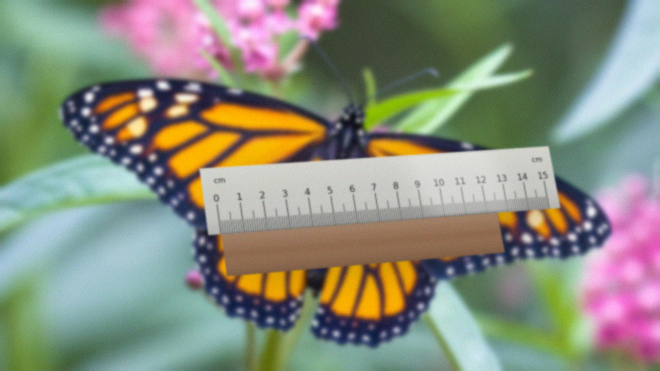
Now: 12.5
